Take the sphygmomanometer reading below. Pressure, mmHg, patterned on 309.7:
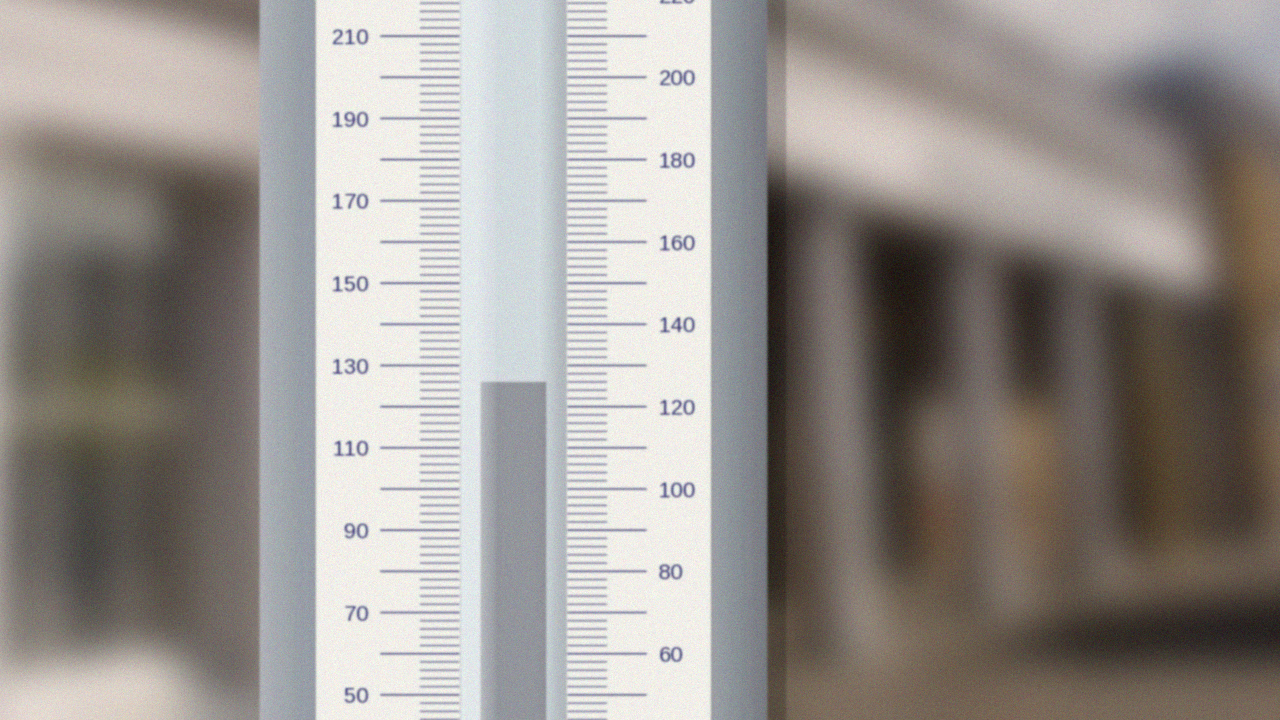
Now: 126
